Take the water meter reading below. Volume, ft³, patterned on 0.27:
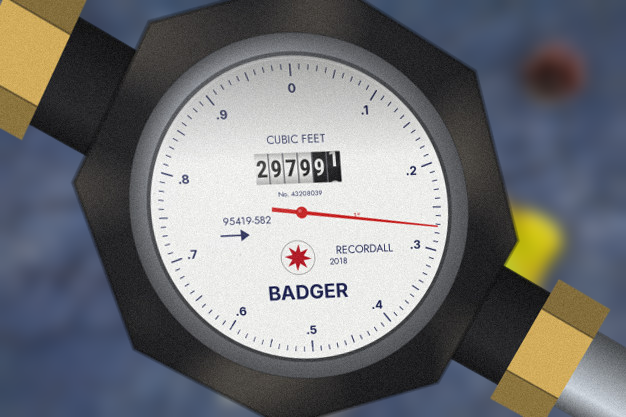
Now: 297991.27
